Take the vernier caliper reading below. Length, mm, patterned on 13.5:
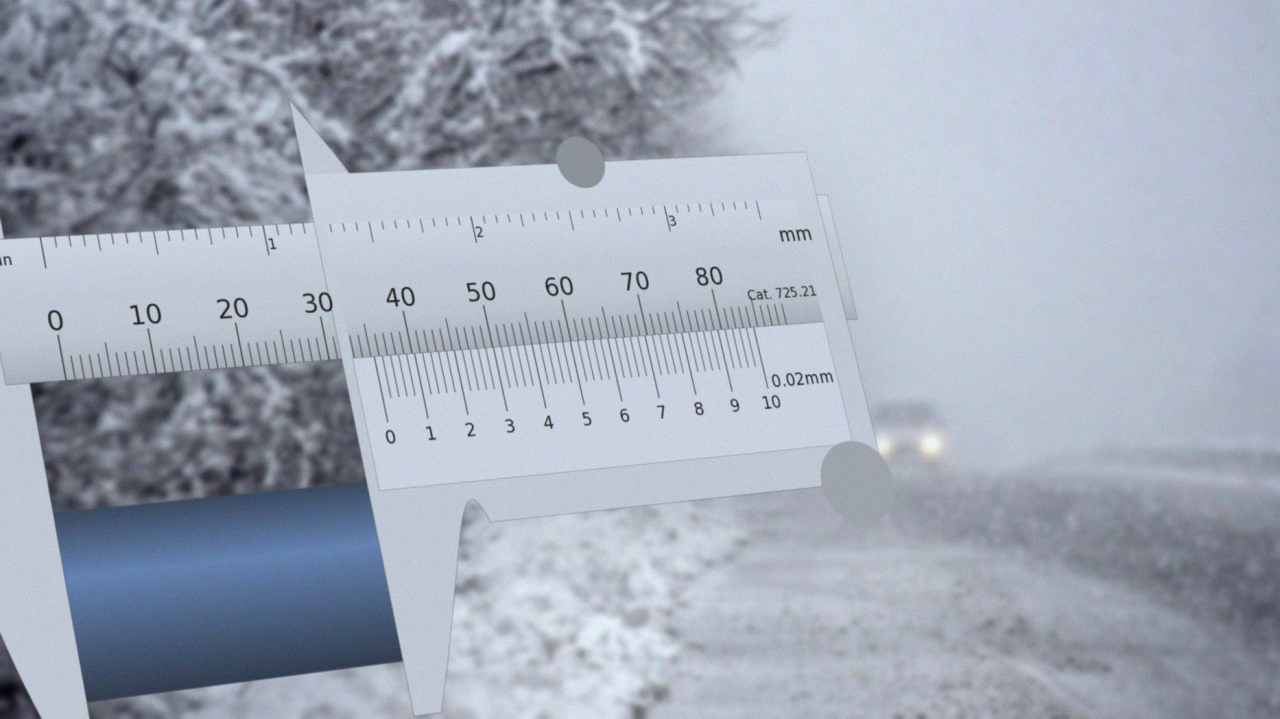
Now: 35.4
